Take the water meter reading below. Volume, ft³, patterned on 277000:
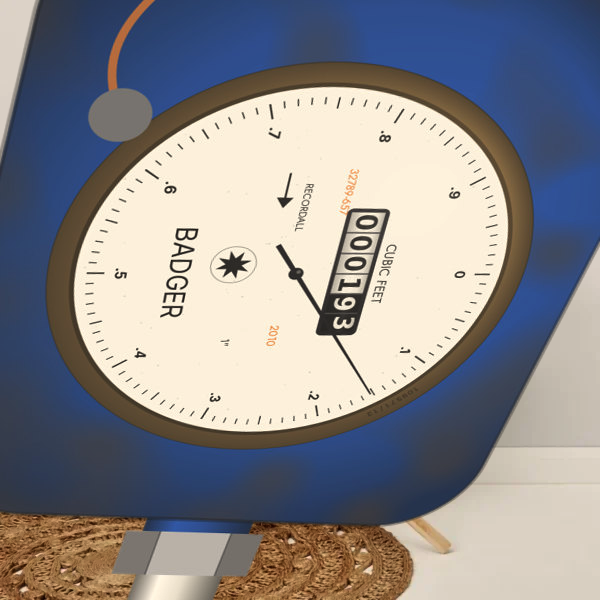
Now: 193.15
